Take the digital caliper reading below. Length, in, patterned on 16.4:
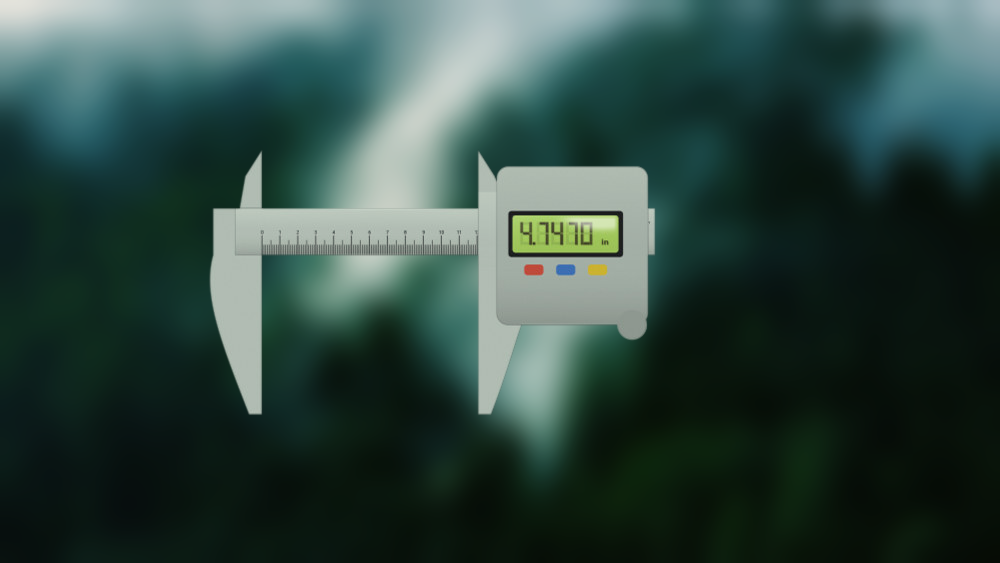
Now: 4.7470
